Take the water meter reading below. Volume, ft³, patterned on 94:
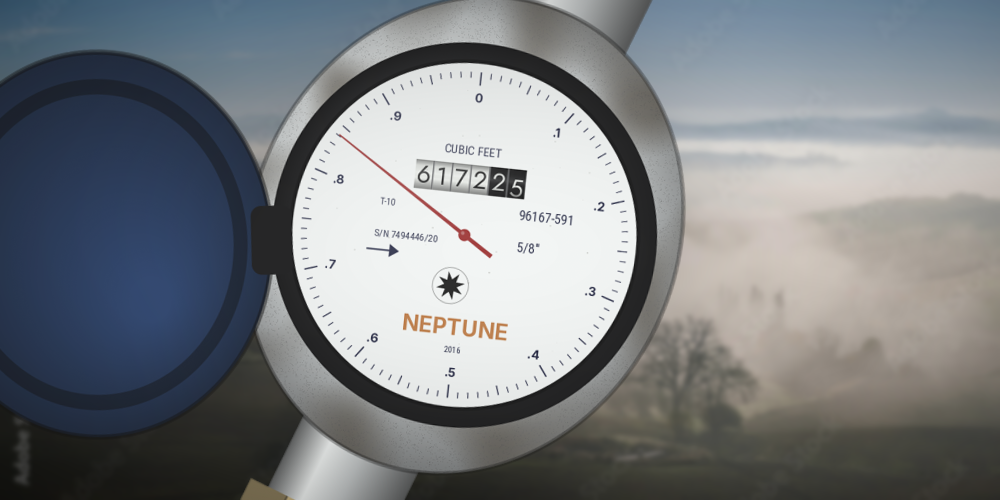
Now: 617224.84
